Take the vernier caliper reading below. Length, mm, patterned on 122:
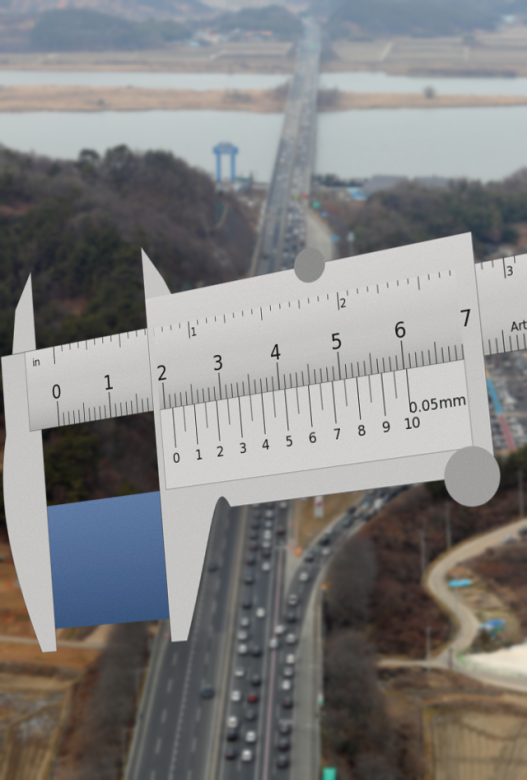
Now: 21.4
